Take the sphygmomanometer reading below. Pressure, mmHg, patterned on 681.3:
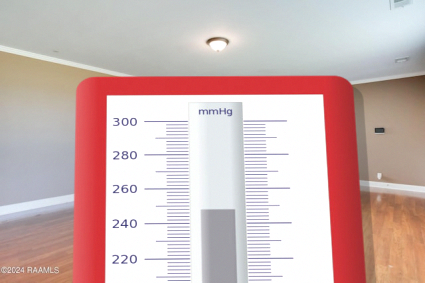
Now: 248
